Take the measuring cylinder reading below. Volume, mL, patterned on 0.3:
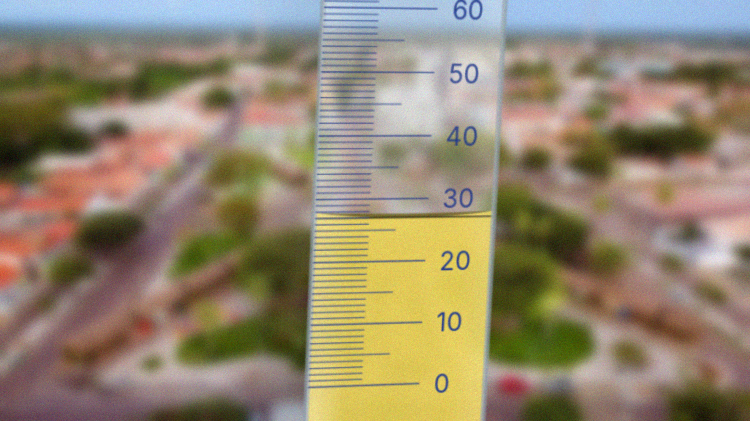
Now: 27
